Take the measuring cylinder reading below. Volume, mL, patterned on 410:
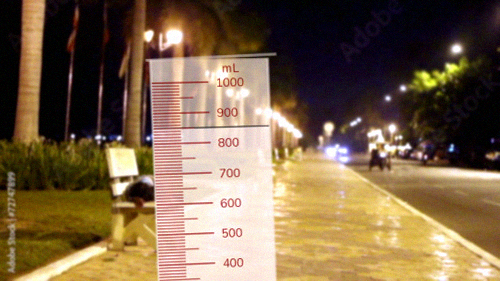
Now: 850
